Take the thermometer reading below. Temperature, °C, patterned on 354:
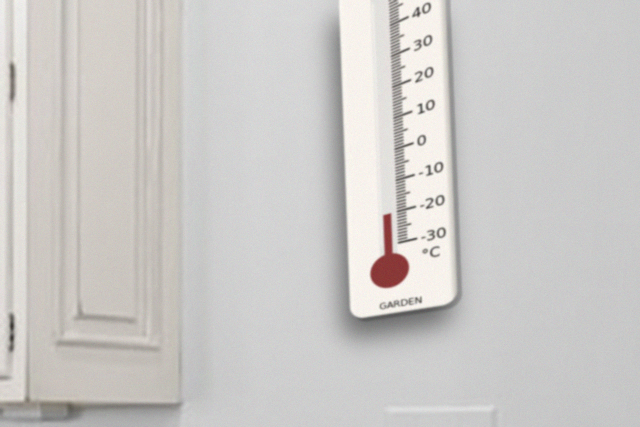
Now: -20
